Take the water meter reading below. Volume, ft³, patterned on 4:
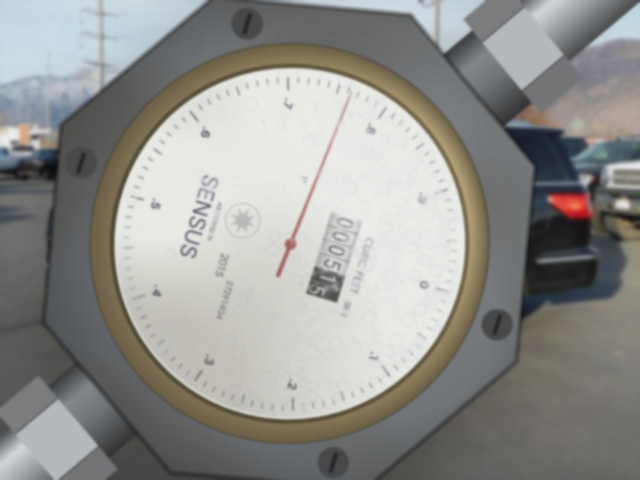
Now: 514.76
